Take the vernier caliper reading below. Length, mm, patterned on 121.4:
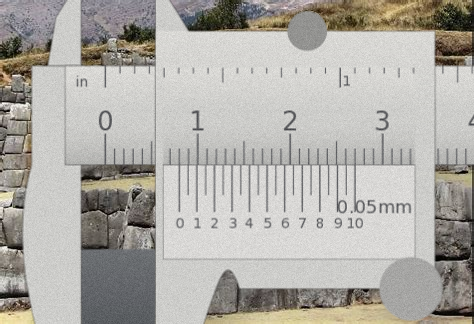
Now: 8.0
